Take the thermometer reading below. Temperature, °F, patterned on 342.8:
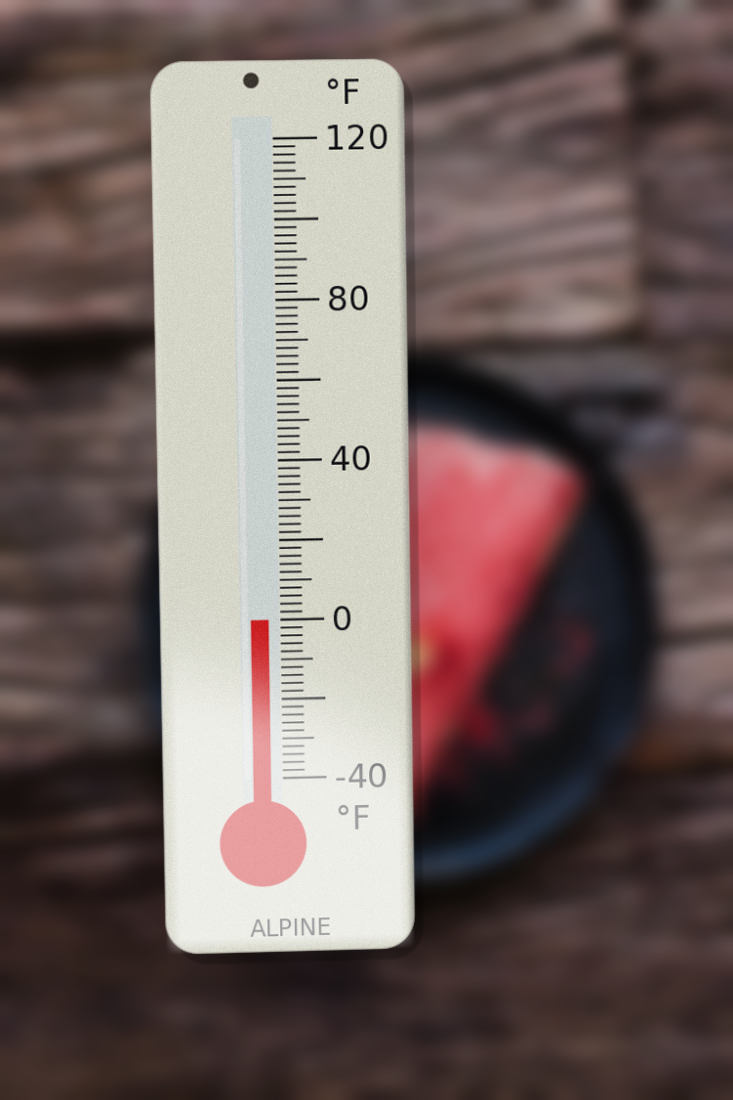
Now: 0
